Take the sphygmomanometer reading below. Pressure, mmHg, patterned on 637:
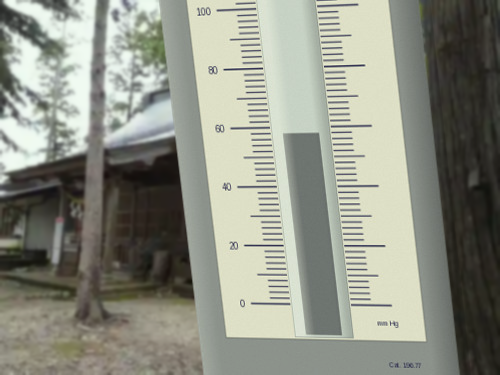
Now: 58
